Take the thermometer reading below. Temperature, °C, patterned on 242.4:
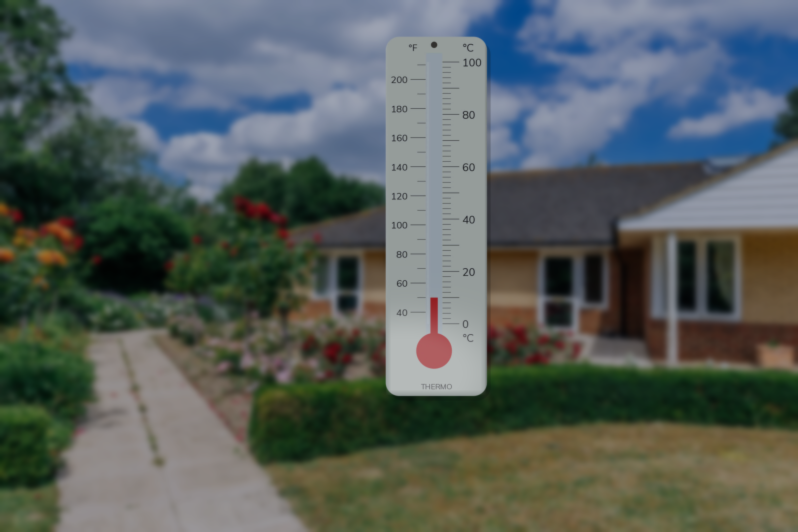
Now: 10
